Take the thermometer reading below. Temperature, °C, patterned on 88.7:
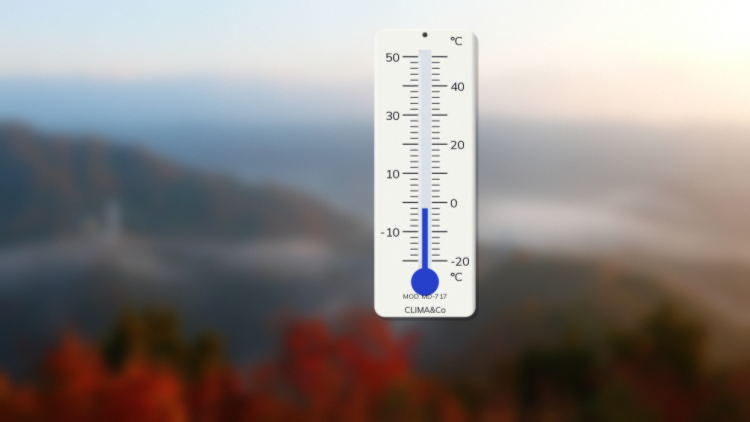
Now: -2
